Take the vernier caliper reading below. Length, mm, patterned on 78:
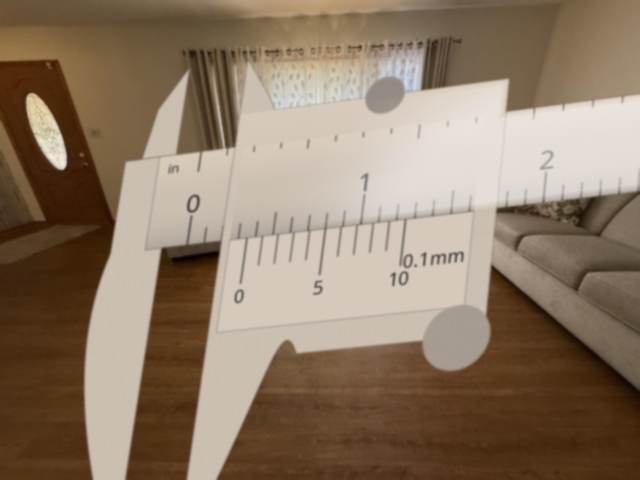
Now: 3.5
